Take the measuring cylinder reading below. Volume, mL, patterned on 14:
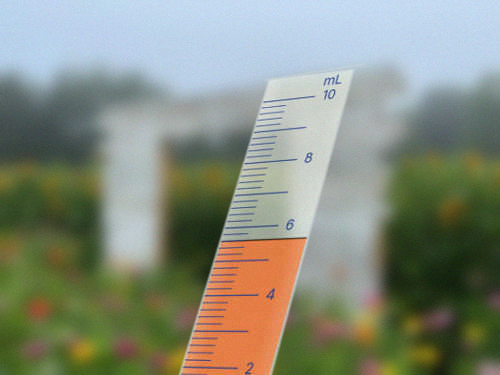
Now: 5.6
